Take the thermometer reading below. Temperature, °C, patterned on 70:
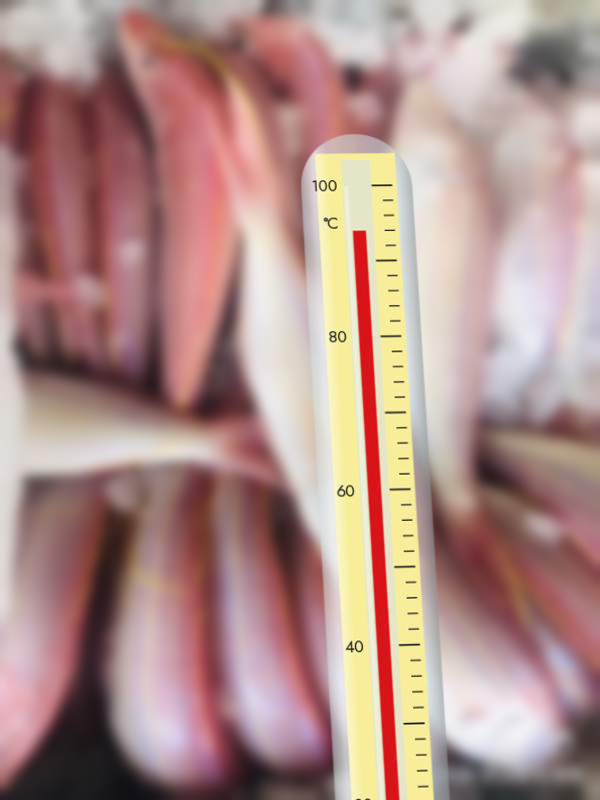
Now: 94
